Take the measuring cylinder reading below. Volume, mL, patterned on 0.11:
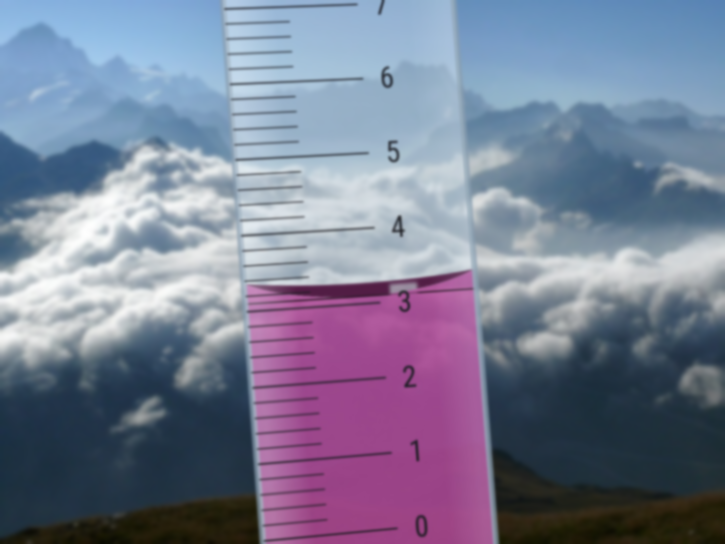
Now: 3.1
